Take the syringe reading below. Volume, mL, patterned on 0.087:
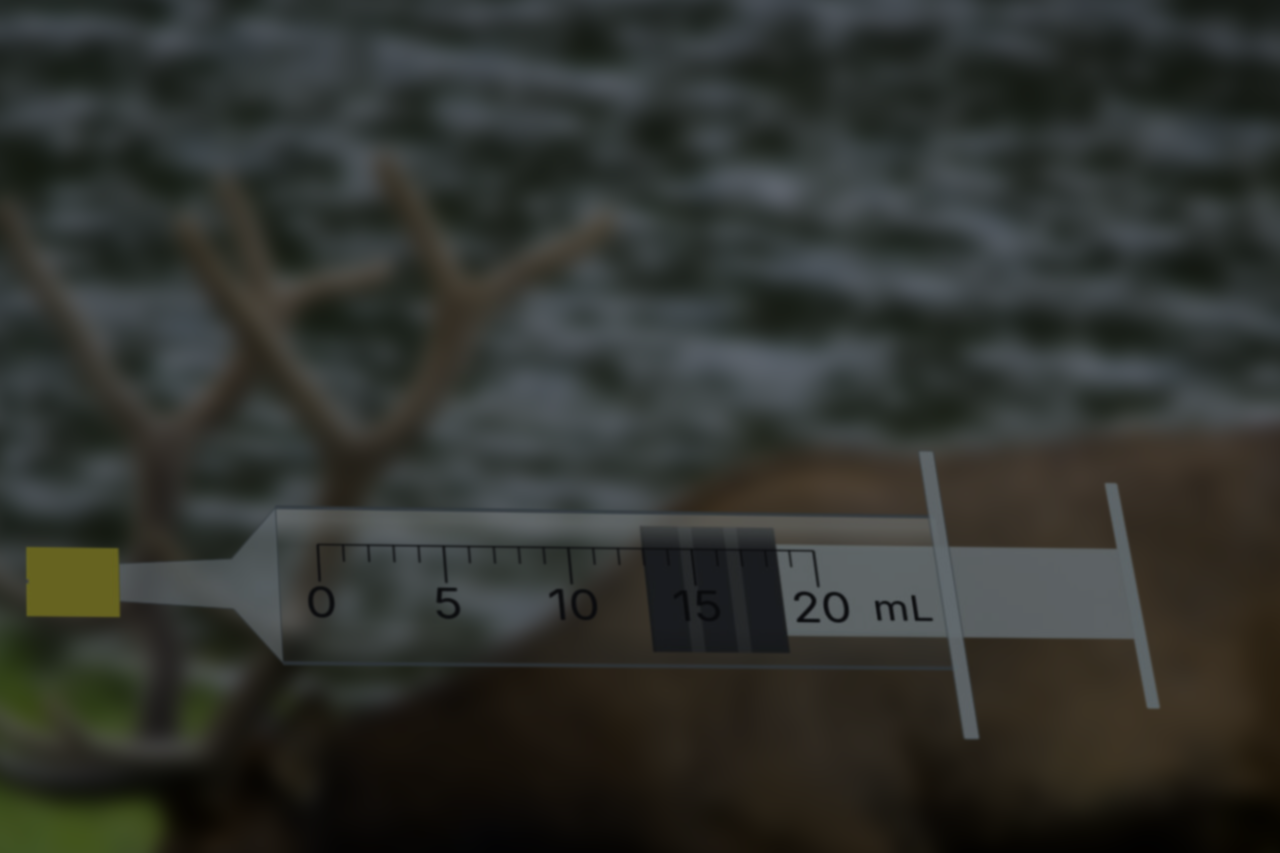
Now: 13
